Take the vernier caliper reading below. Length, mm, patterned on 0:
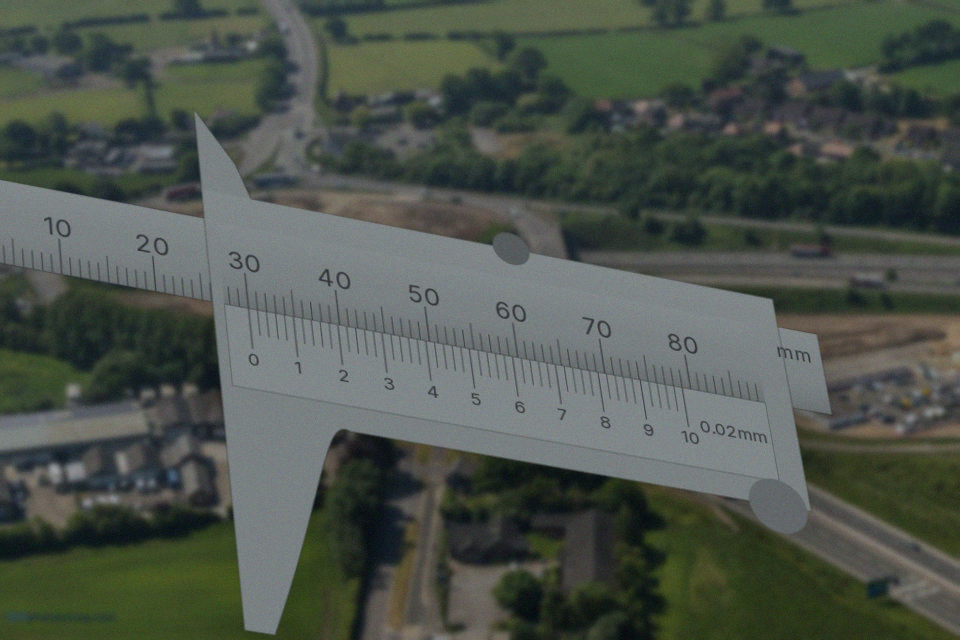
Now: 30.0
